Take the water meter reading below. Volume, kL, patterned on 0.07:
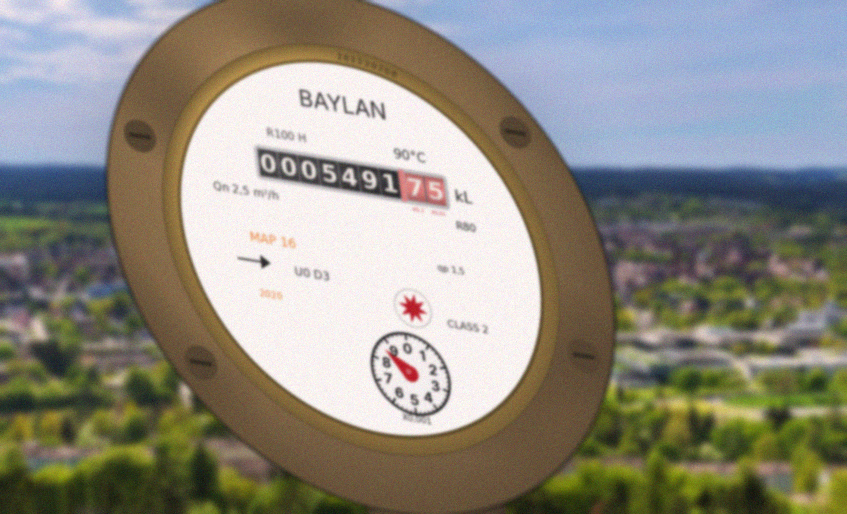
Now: 5491.758
